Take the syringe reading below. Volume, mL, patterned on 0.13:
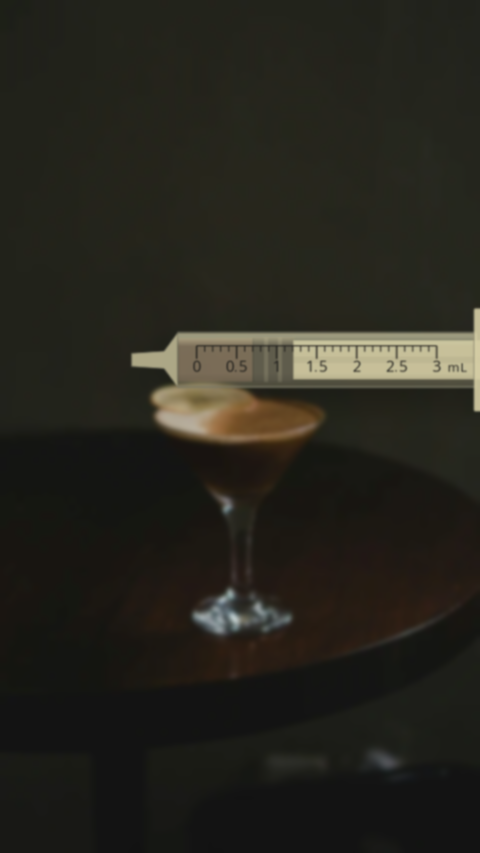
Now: 0.7
